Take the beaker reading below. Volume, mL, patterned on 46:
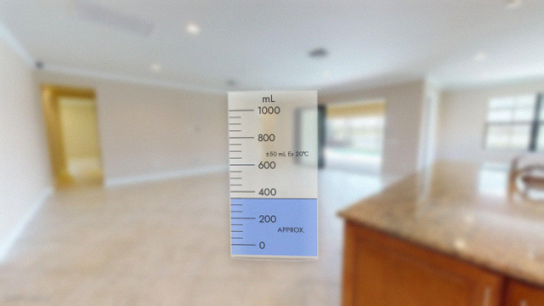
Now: 350
